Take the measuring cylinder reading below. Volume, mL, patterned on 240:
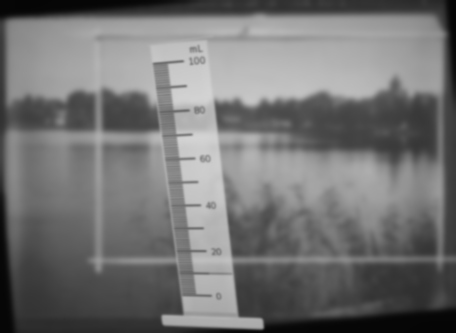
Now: 10
